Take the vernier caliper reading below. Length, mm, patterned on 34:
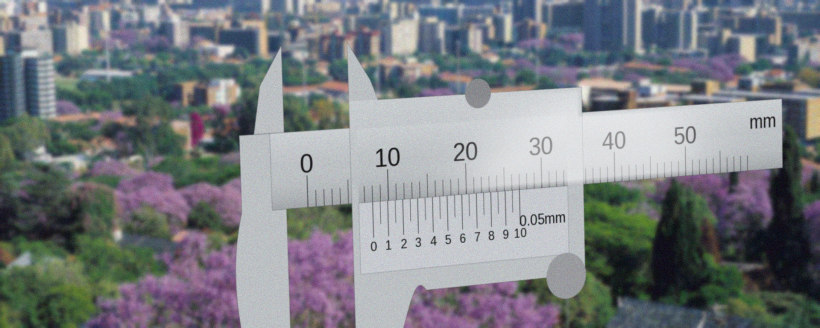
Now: 8.0
